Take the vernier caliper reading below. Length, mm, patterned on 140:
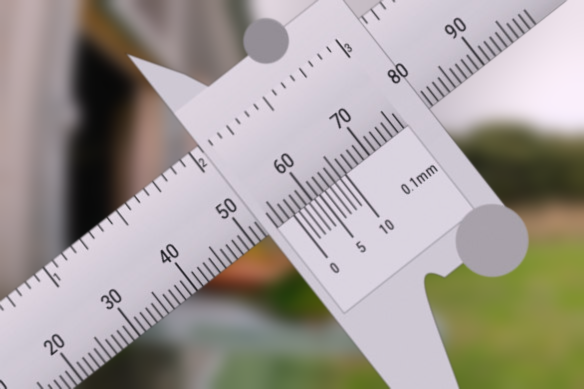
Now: 56.8
